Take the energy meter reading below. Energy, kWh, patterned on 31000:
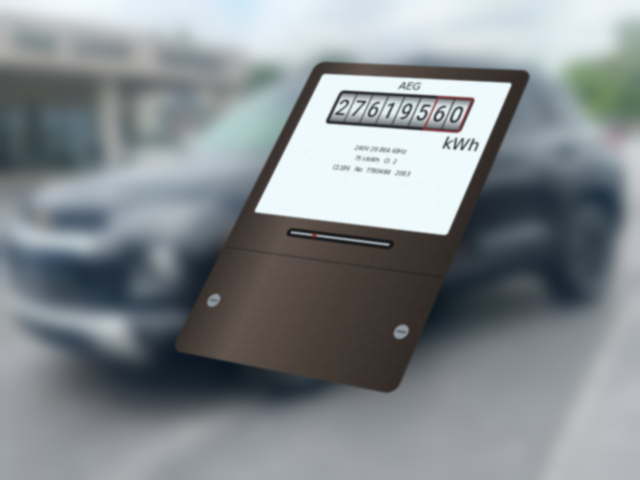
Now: 276195.60
